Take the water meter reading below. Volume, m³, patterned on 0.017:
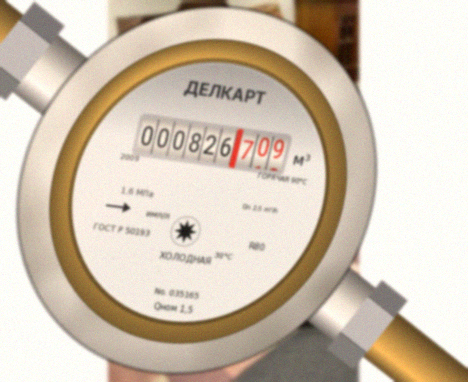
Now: 826.709
